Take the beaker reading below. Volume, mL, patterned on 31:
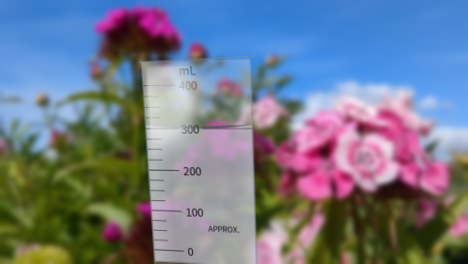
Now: 300
